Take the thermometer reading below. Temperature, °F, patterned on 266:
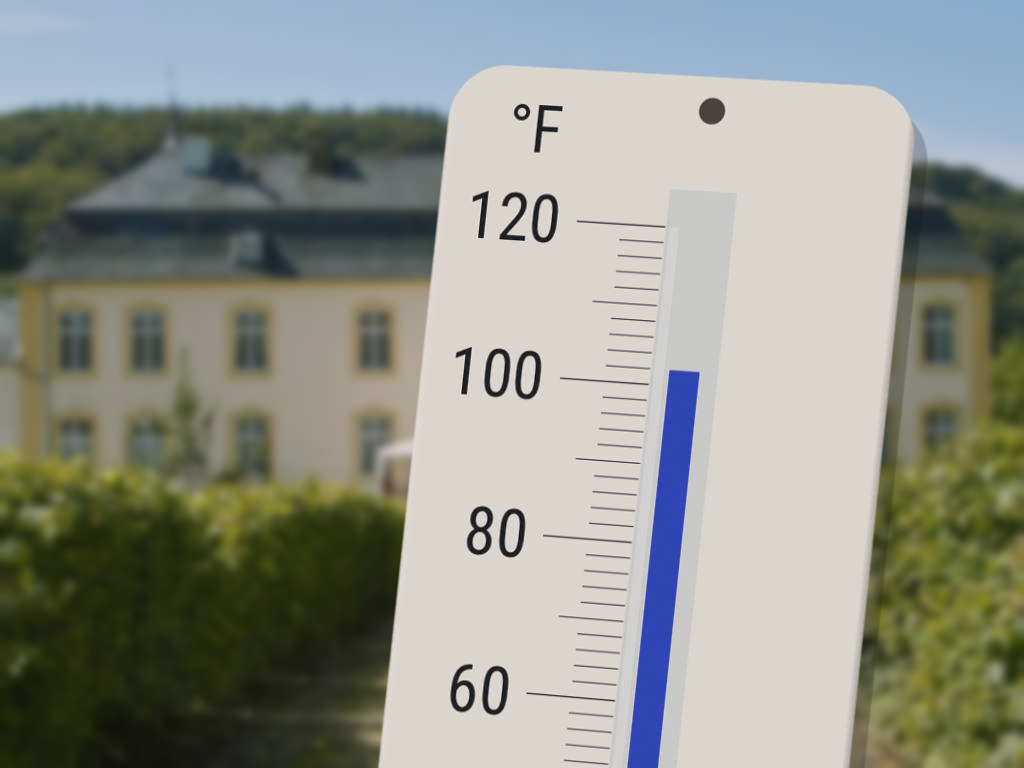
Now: 102
